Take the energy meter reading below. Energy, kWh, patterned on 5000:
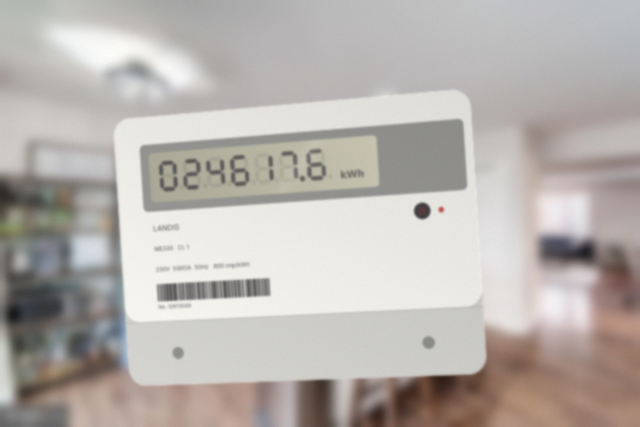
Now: 24617.6
